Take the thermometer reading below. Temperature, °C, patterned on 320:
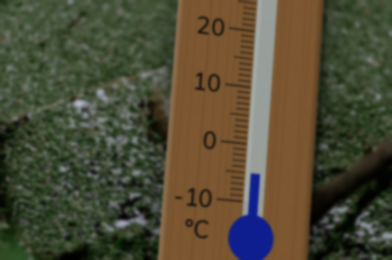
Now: -5
